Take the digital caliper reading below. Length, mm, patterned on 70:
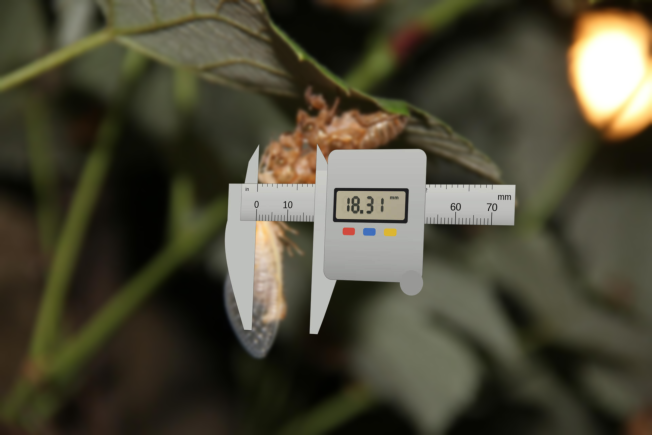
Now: 18.31
